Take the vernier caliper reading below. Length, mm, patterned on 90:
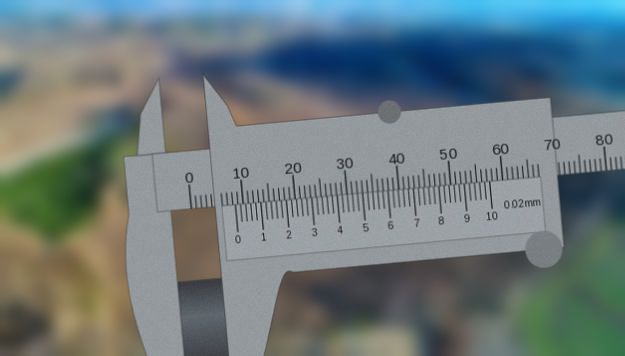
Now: 8.5
